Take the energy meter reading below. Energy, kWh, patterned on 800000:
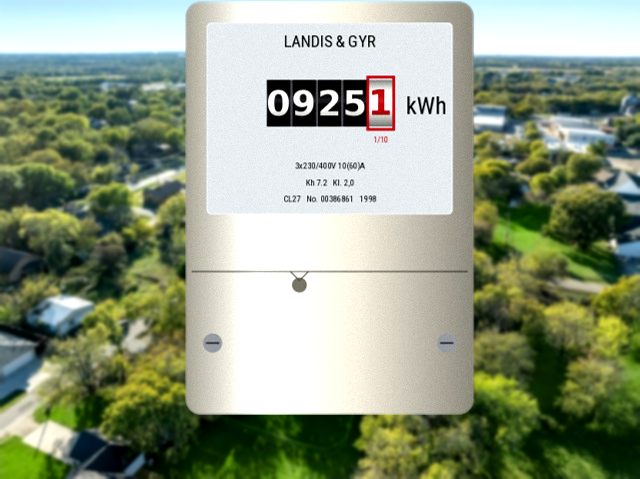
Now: 925.1
